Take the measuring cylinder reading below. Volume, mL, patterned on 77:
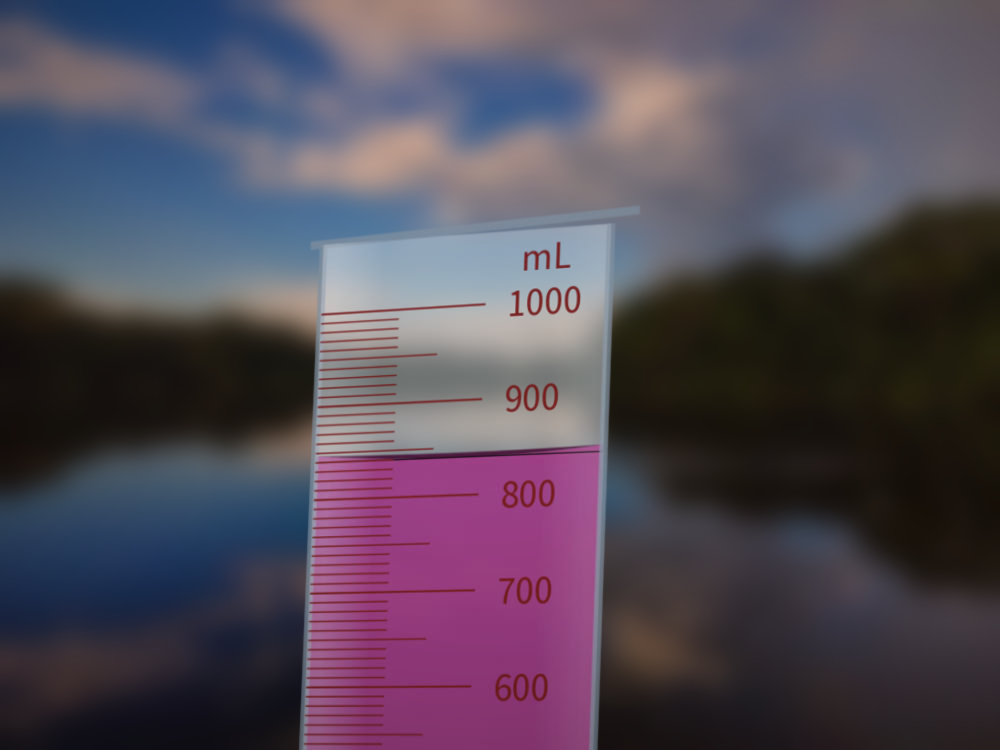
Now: 840
